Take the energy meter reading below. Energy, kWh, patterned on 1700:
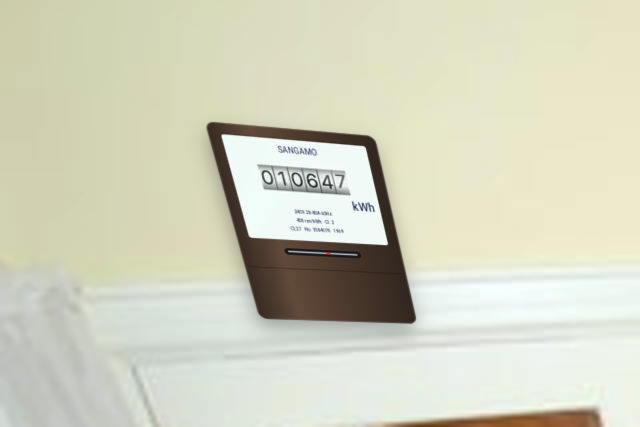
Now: 10647
